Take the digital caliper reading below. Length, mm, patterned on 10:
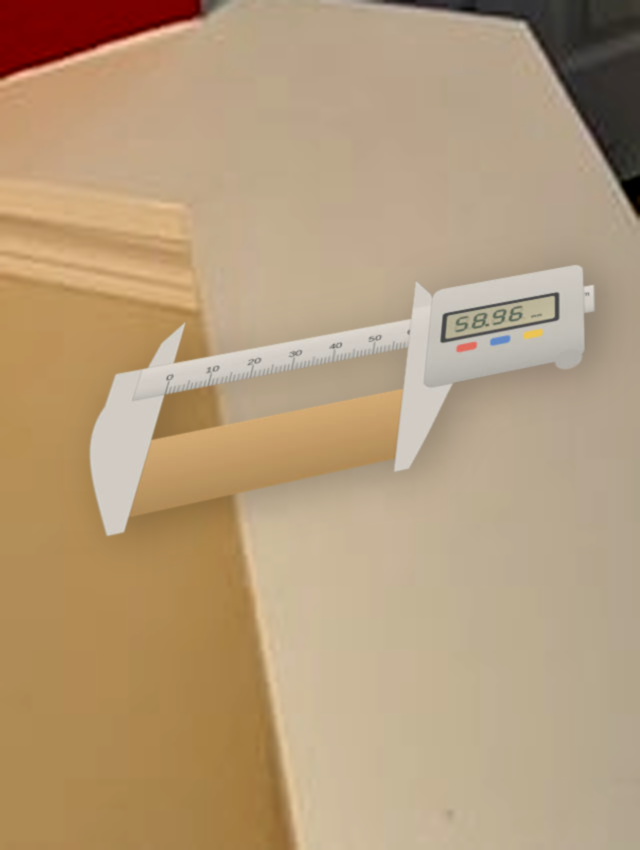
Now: 58.96
